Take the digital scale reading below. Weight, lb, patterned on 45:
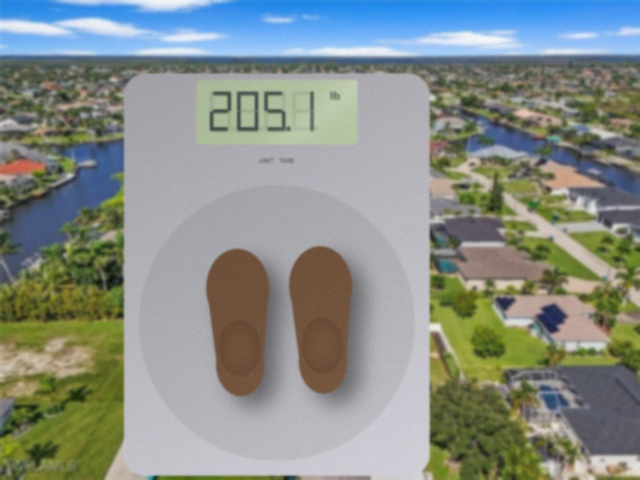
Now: 205.1
